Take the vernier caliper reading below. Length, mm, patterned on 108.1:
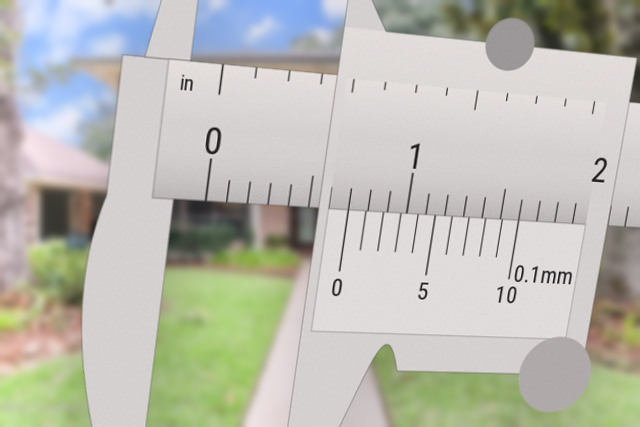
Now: 7.0
